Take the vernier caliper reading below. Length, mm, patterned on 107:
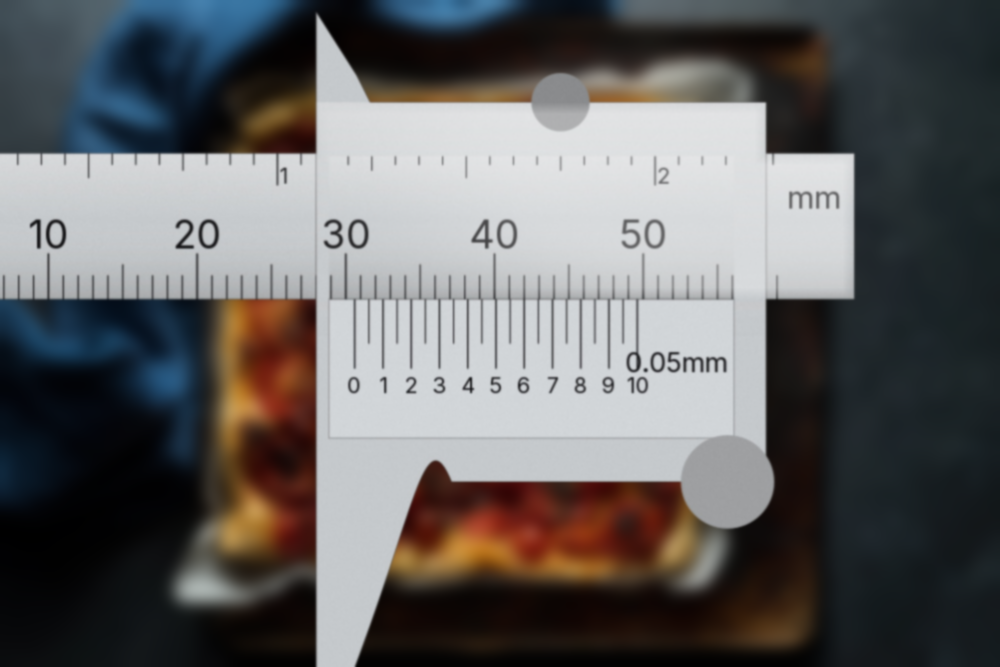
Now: 30.6
